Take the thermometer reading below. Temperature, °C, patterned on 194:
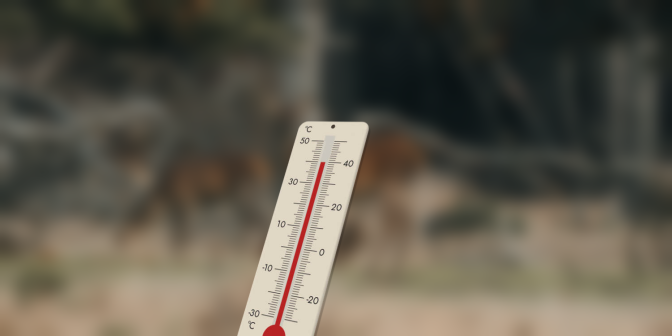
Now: 40
